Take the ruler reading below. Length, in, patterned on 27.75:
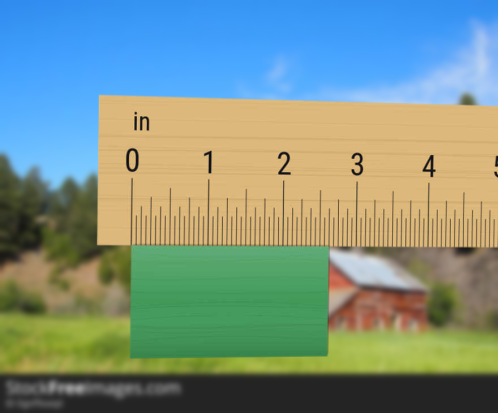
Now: 2.625
